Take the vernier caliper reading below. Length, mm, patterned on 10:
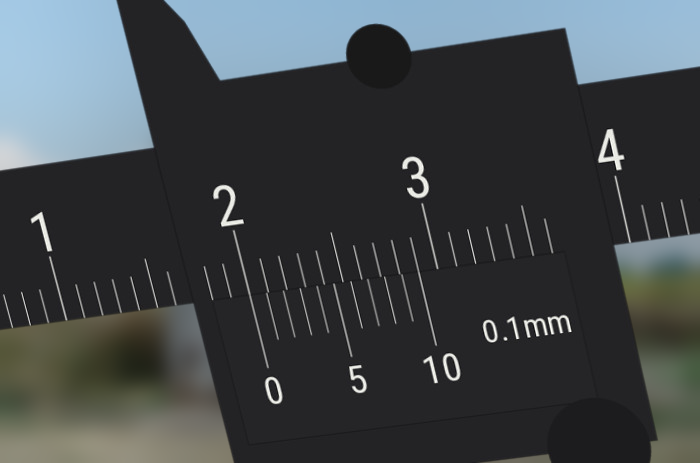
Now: 20.0
